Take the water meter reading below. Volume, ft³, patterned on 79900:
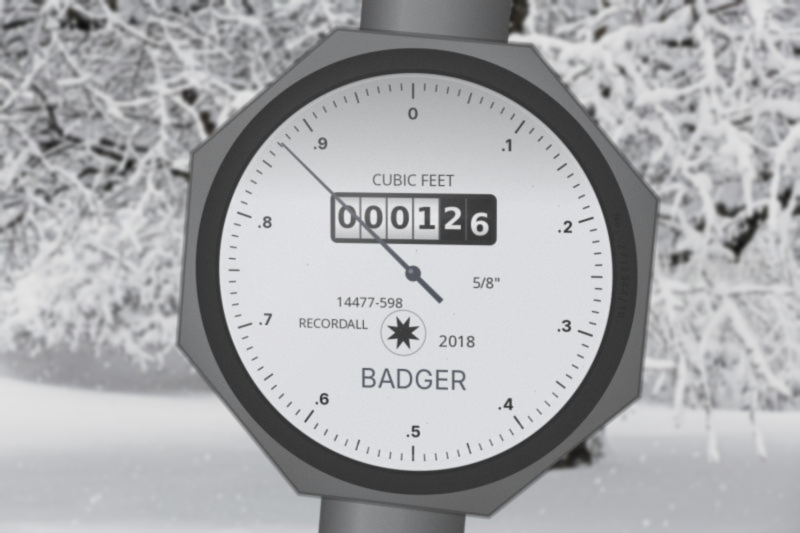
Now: 125.87
